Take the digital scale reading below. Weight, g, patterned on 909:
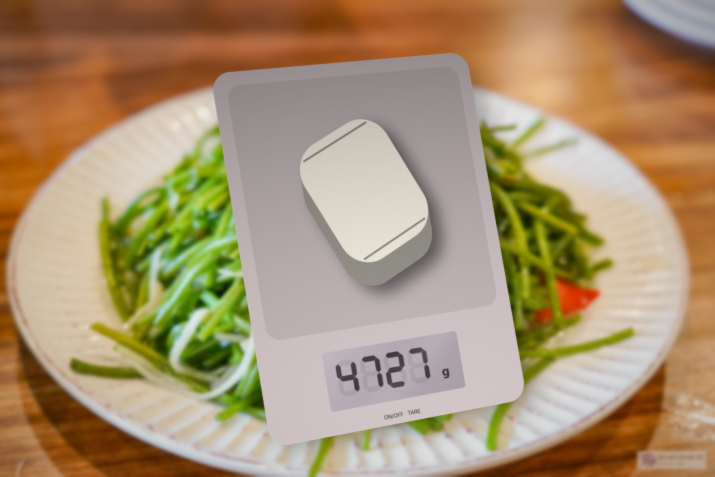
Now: 4727
